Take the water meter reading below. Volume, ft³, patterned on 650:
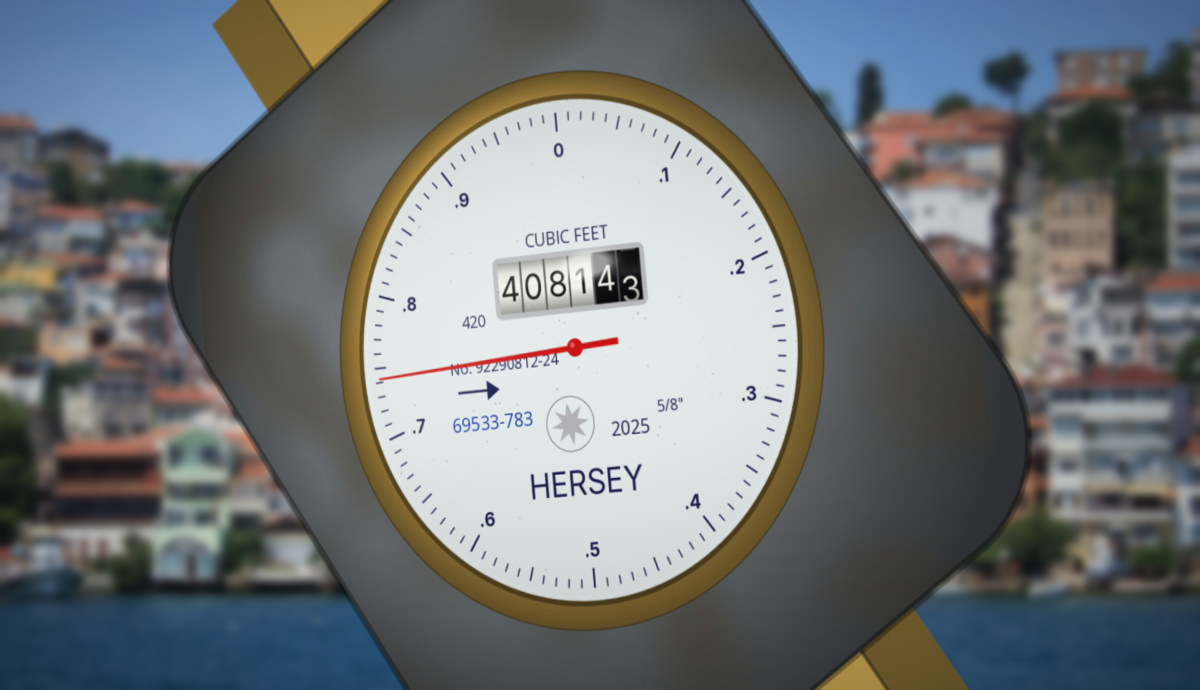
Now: 408142.74
